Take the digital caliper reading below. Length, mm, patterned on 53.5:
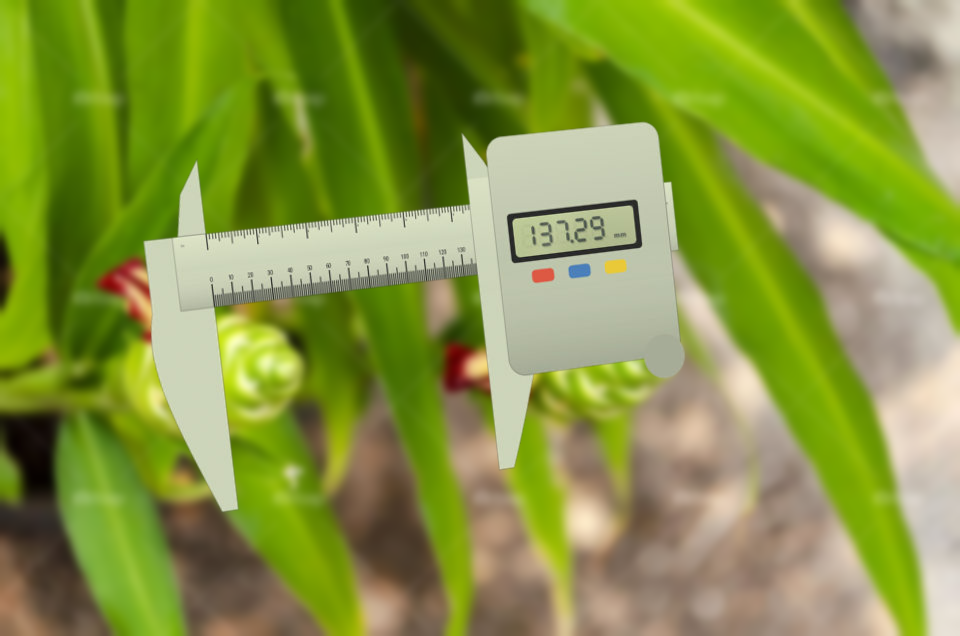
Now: 137.29
